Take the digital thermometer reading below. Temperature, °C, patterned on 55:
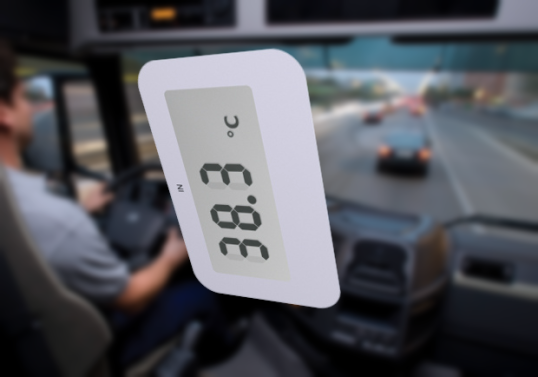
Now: 38.3
